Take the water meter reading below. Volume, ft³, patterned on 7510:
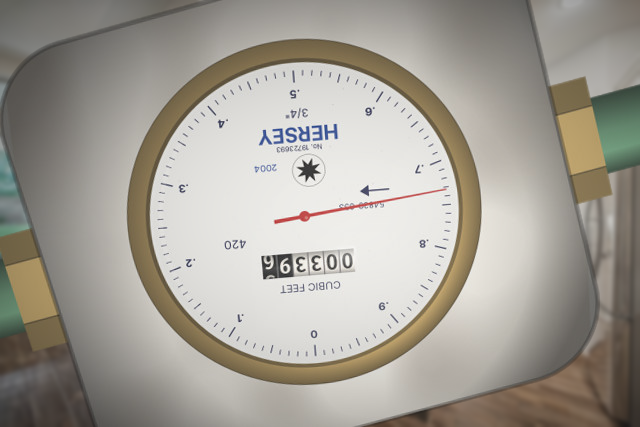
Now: 3395.73
